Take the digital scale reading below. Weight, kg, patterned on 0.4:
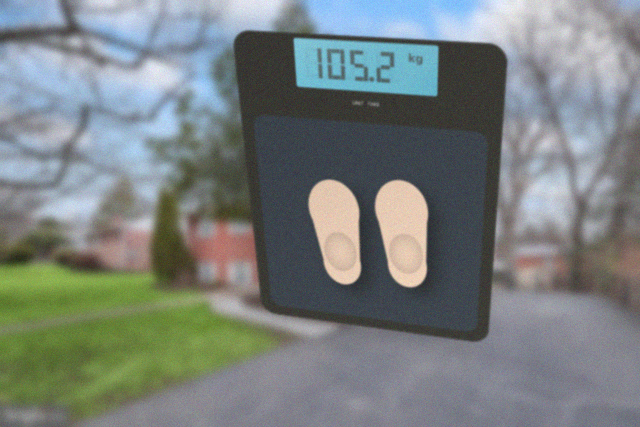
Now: 105.2
